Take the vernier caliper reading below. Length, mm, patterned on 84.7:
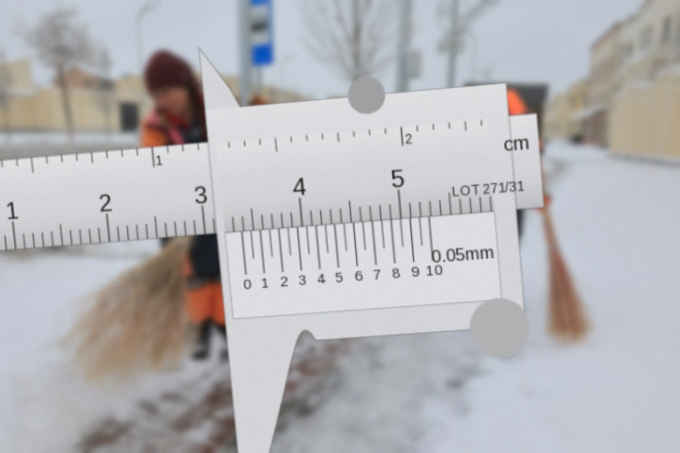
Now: 33.8
